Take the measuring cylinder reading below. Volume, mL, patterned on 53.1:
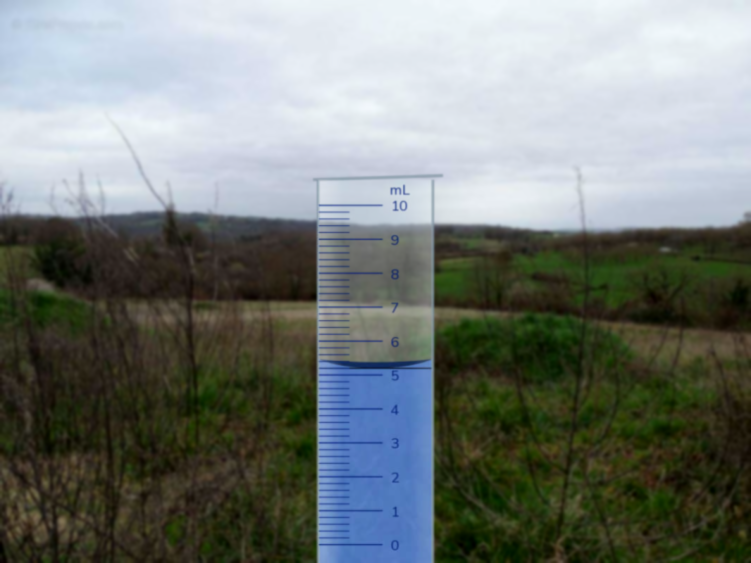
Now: 5.2
